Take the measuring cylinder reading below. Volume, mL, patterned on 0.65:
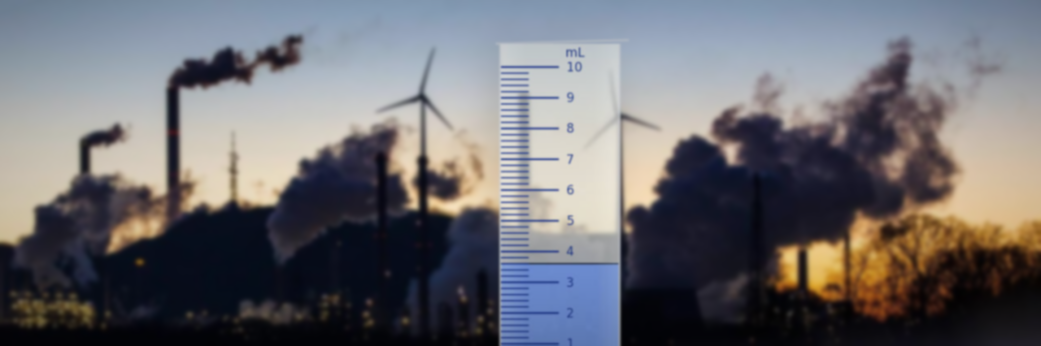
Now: 3.6
